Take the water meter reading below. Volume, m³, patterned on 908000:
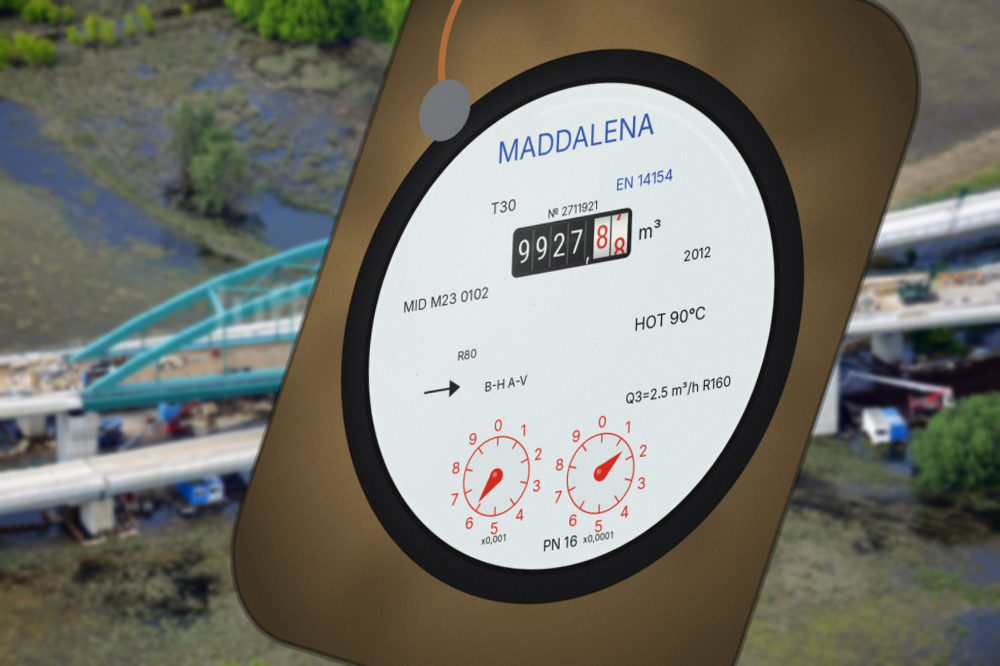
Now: 9927.8761
